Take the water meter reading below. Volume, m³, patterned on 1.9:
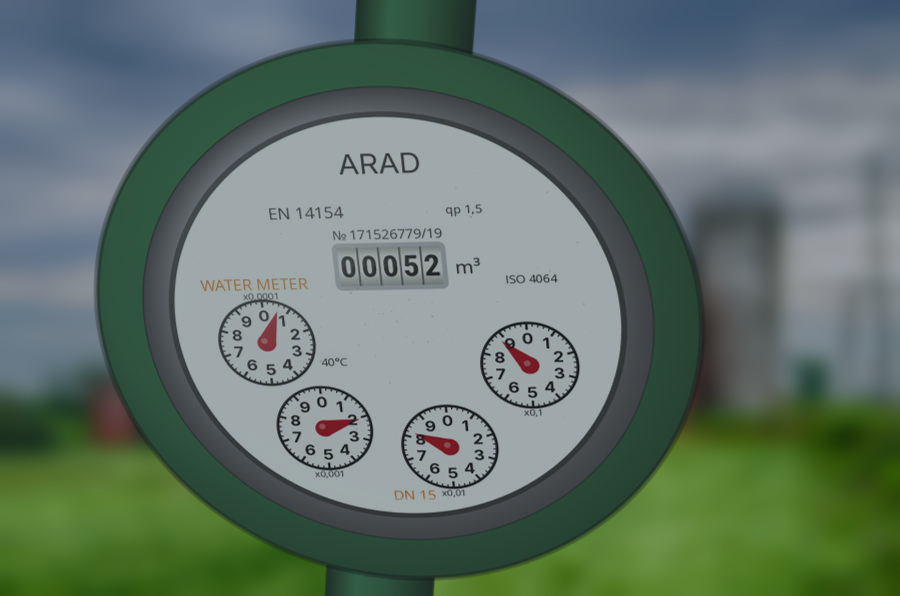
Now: 52.8820
